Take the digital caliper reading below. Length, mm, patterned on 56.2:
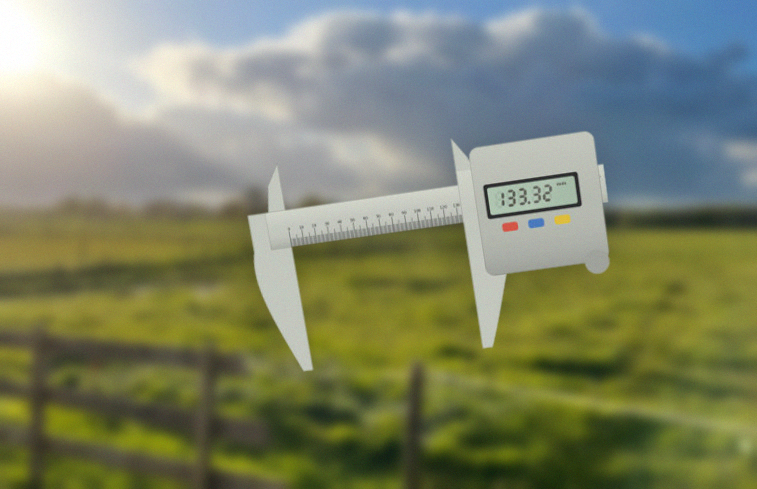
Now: 133.32
